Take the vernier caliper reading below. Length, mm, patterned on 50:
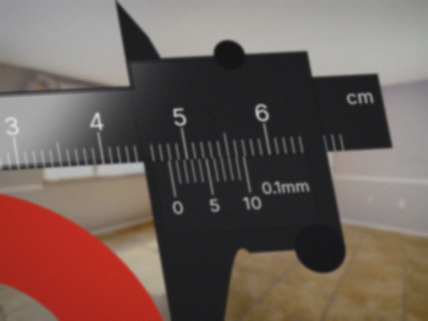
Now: 47.8
